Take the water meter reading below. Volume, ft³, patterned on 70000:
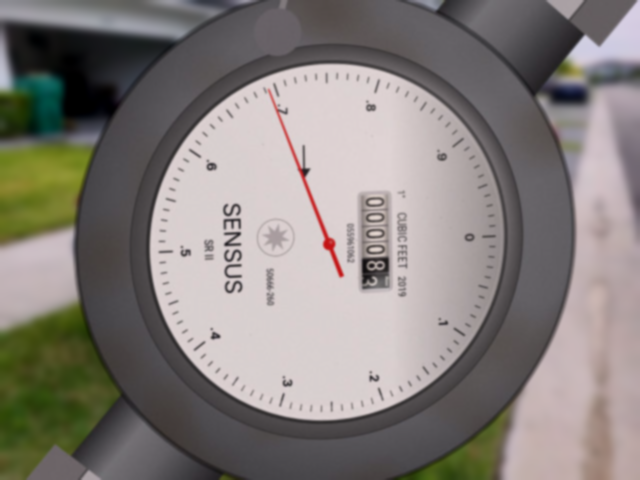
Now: 82.69
